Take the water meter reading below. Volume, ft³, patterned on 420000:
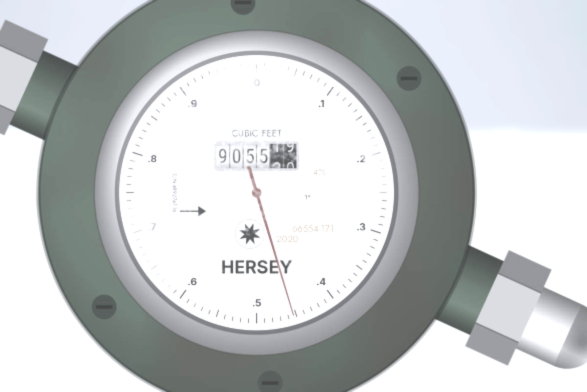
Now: 905519.45
